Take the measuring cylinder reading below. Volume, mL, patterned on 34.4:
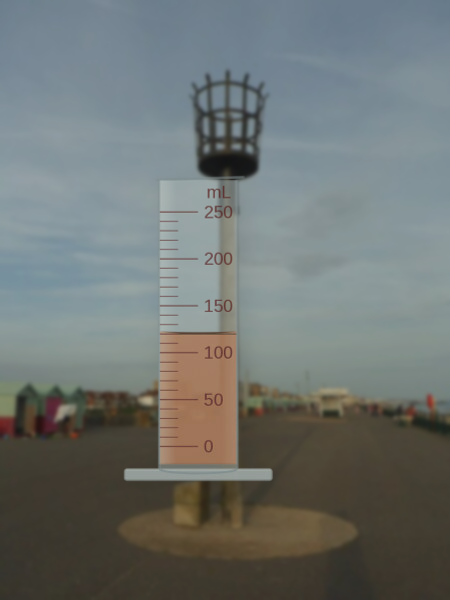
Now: 120
